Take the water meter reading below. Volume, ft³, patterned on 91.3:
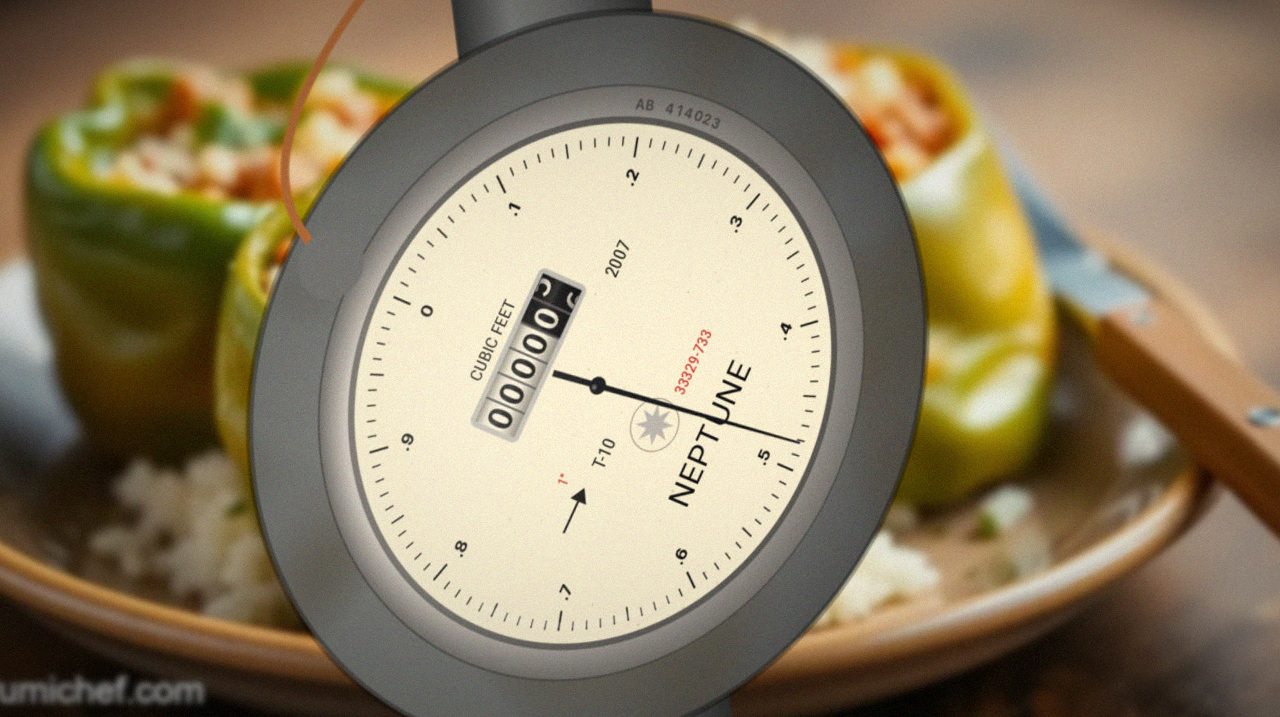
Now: 5.48
